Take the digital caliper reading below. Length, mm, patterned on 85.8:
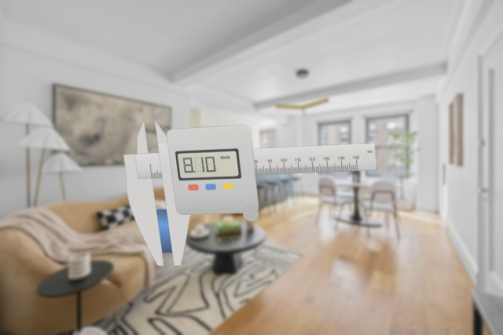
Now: 8.10
